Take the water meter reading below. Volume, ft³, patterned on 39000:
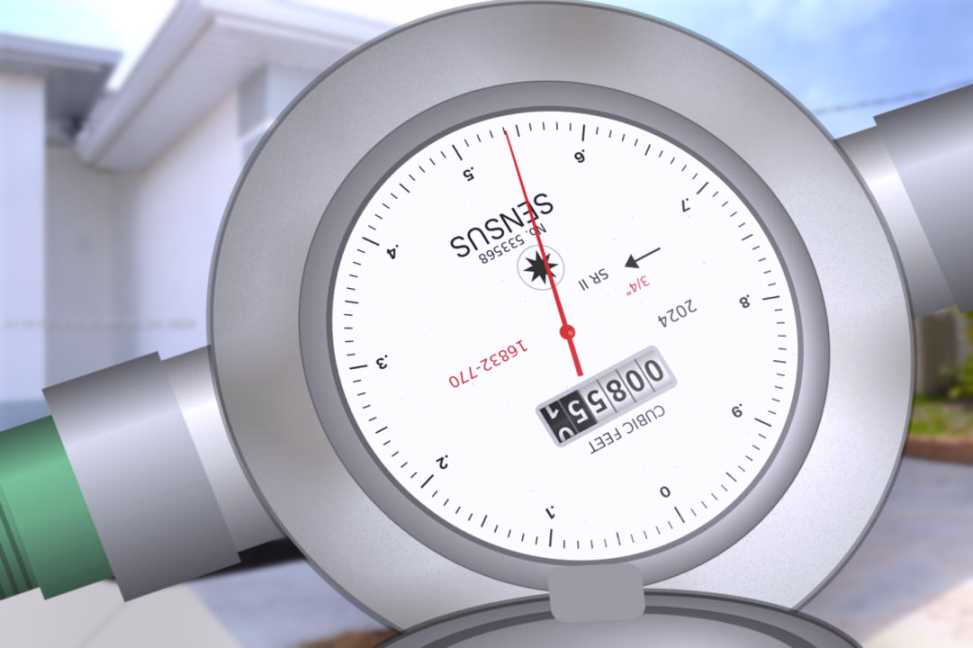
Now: 8550.54
